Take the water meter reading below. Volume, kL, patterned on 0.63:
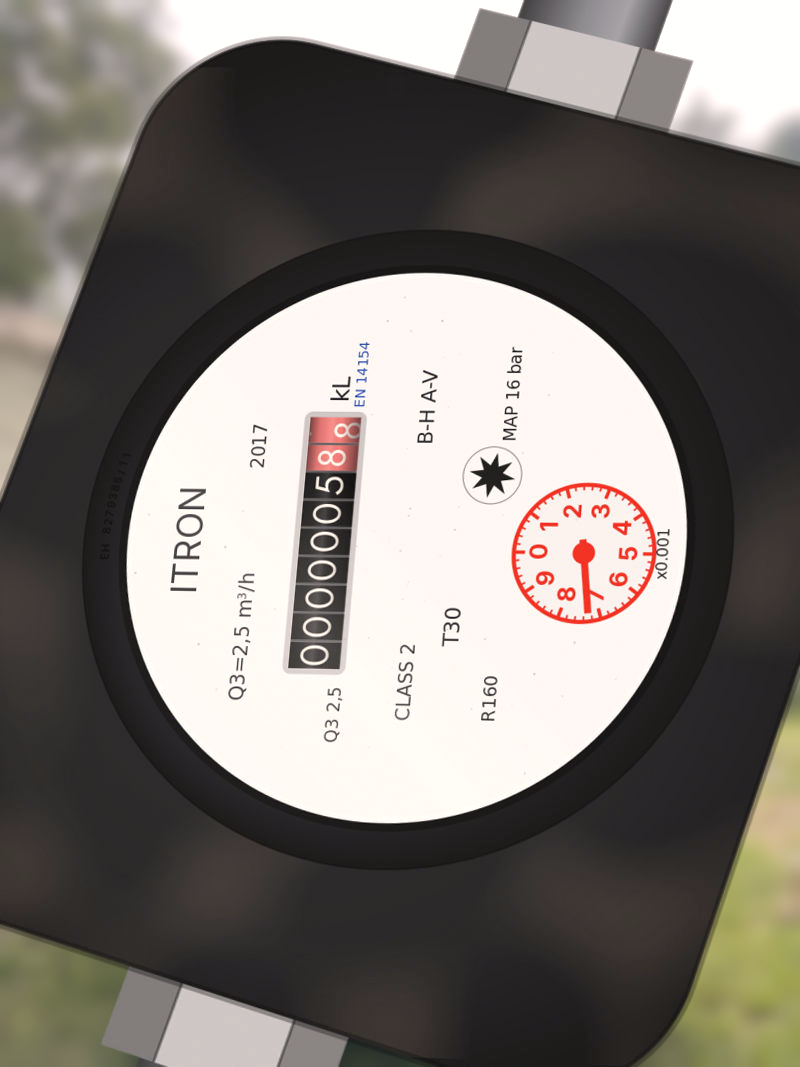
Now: 5.877
